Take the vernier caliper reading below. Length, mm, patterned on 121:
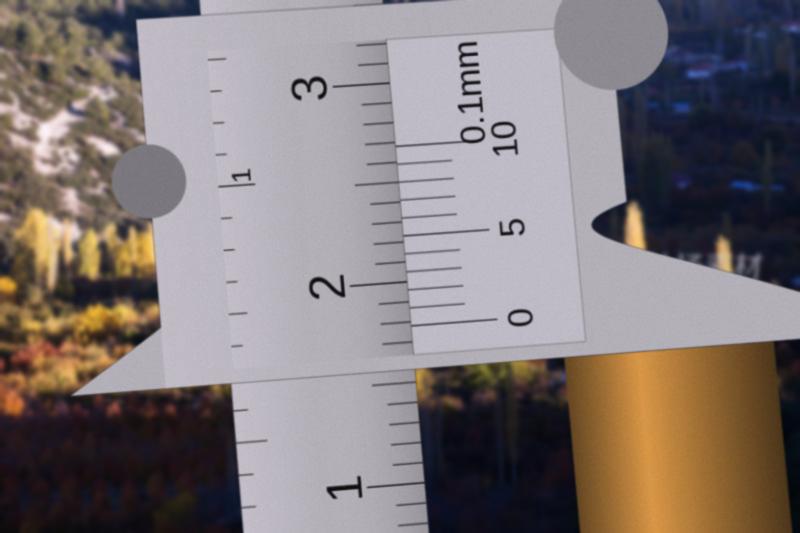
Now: 17.8
